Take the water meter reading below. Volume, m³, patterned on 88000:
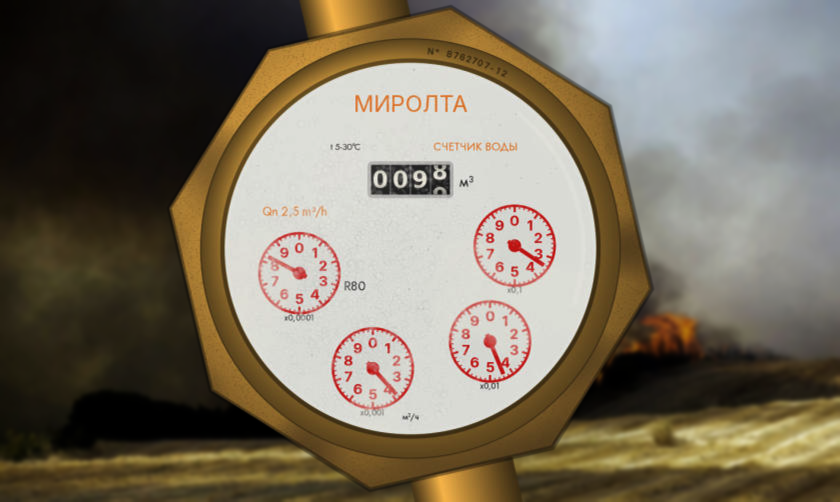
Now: 98.3438
